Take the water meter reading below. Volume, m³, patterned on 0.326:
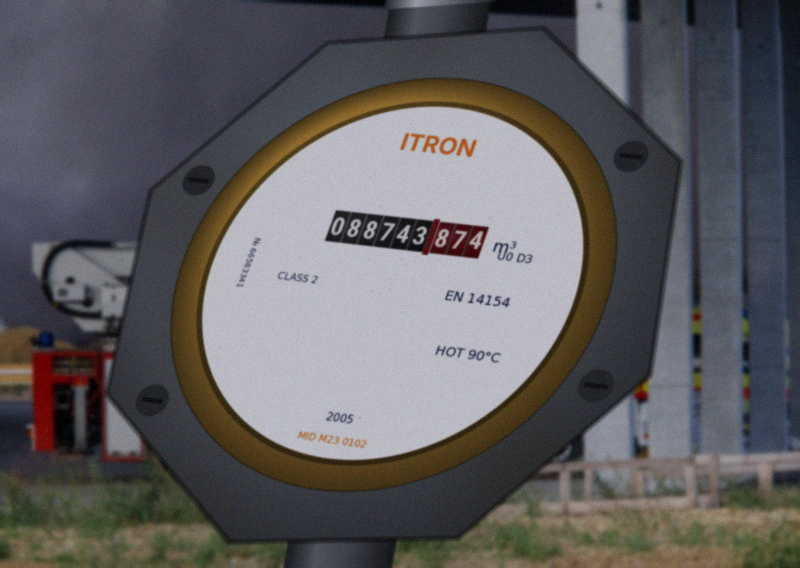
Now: 88743.874
